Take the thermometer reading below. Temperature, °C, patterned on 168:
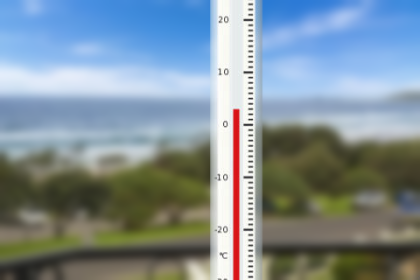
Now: 3
